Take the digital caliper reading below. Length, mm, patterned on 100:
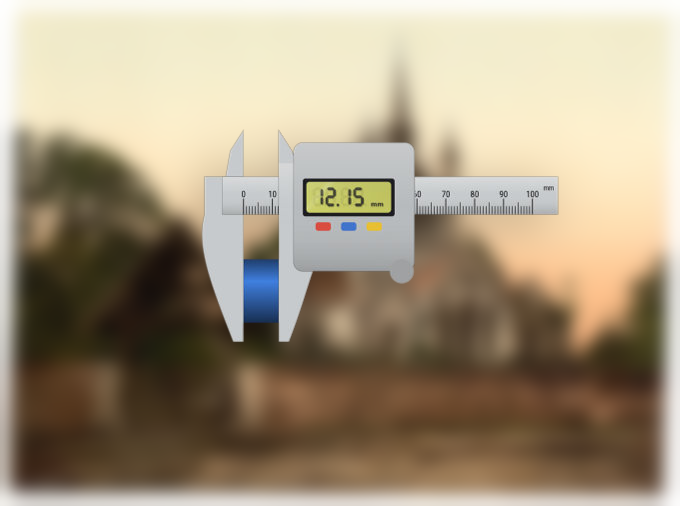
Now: 12.15
